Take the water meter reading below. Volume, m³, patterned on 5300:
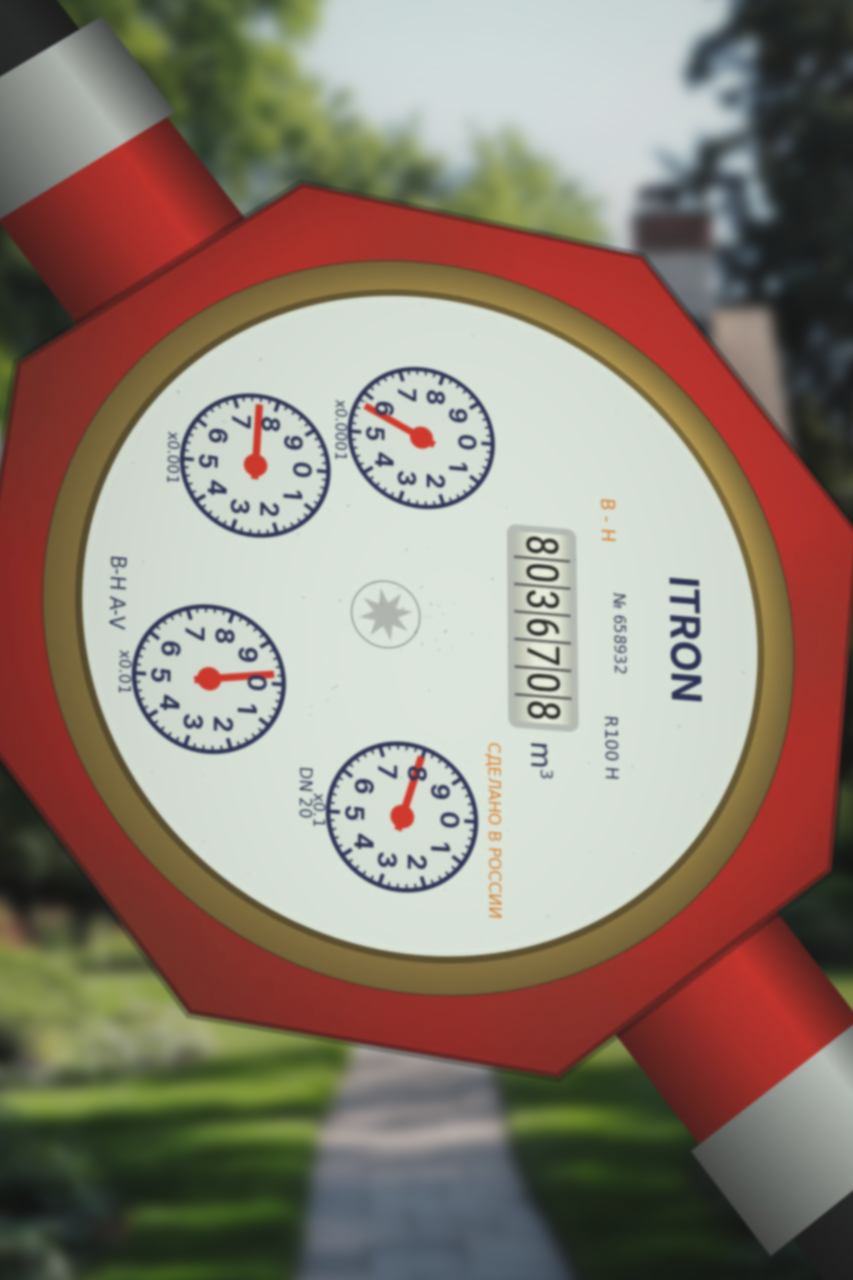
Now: 8036708.7975
